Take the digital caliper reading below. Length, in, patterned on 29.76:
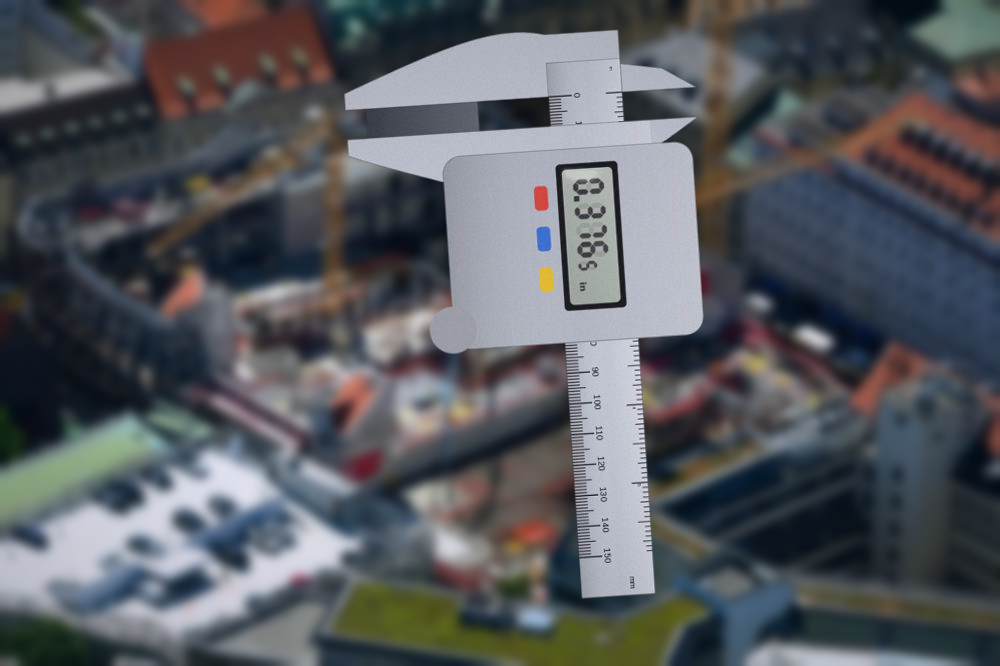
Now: 0.3765
